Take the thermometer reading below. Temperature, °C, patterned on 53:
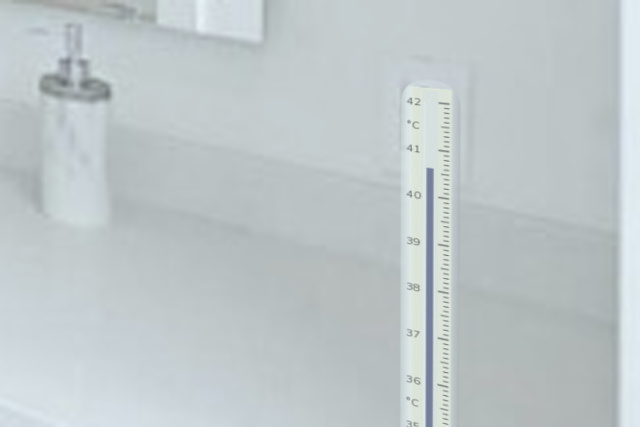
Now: 40.6
